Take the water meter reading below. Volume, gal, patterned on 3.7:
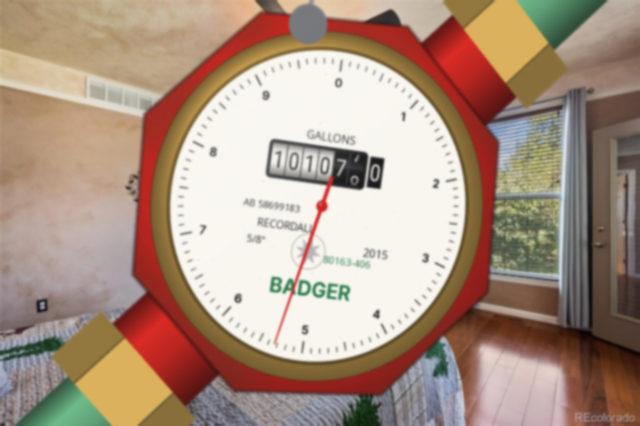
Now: 1010775.3
